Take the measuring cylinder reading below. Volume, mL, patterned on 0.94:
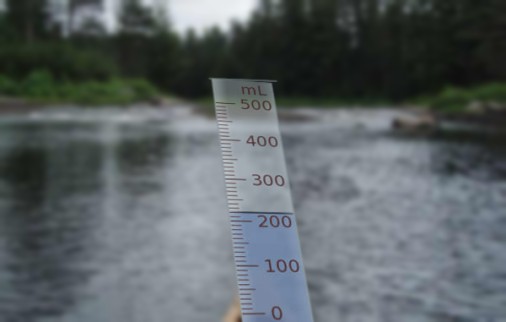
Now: 220
